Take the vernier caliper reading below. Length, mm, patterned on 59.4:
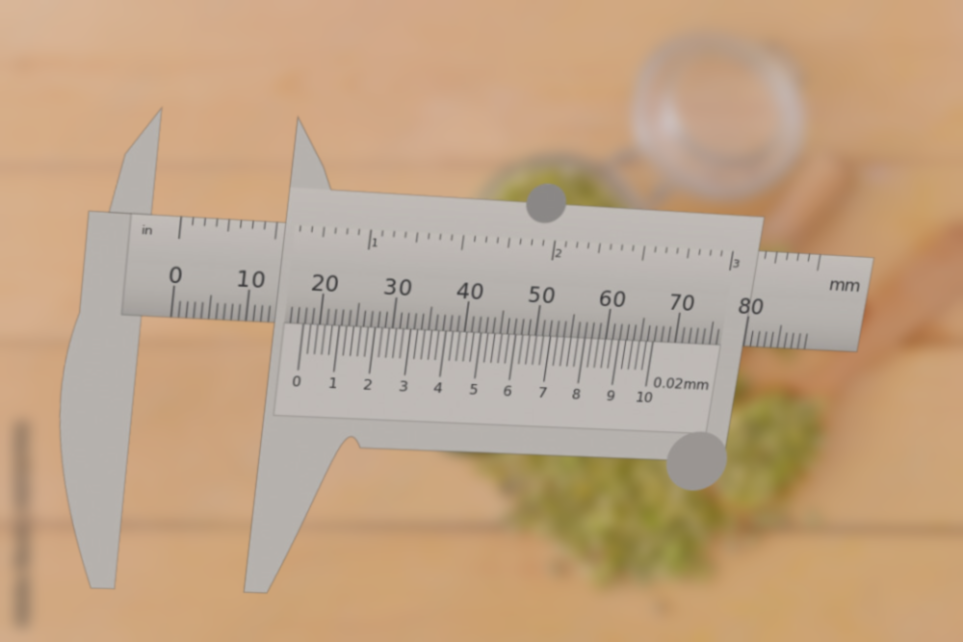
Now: 17.8
